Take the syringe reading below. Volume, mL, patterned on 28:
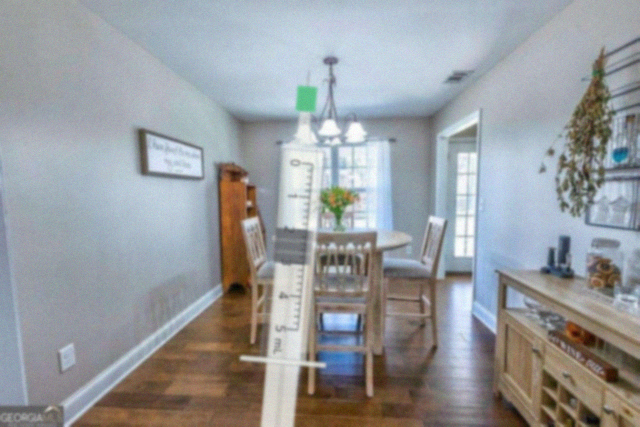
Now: 2
